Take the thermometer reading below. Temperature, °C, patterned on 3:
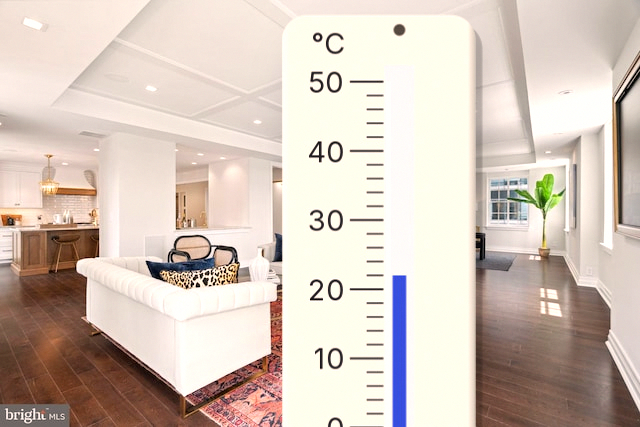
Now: 22
